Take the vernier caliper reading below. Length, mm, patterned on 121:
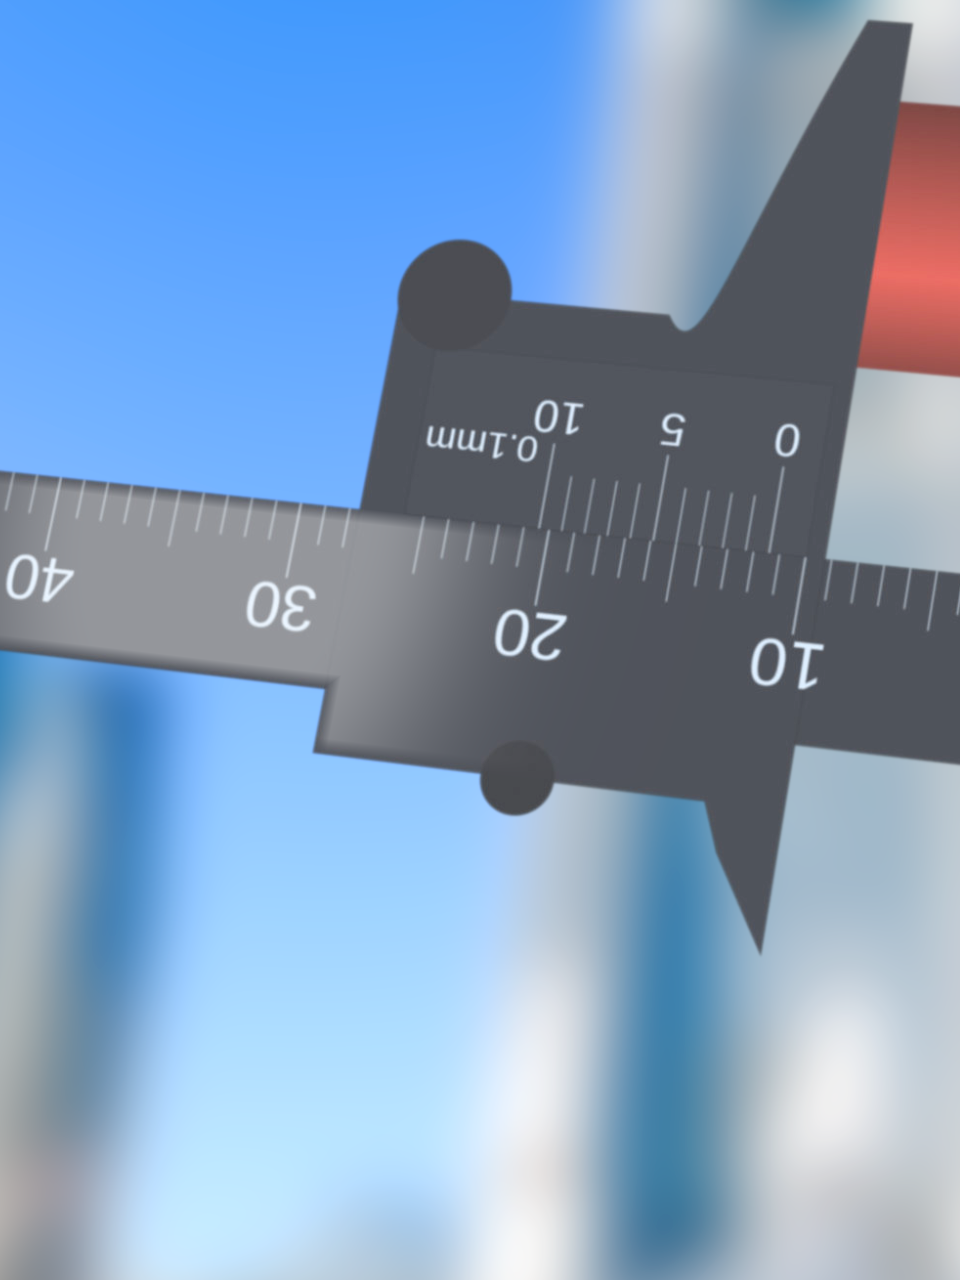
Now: 11.4
